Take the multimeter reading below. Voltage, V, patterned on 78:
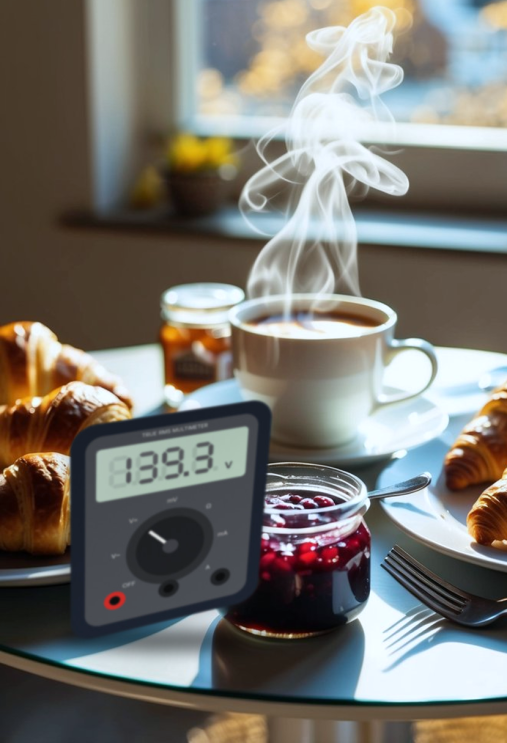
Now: 139.3
